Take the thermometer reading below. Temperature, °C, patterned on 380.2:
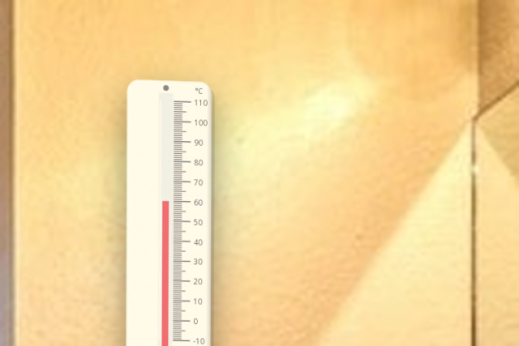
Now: 60
